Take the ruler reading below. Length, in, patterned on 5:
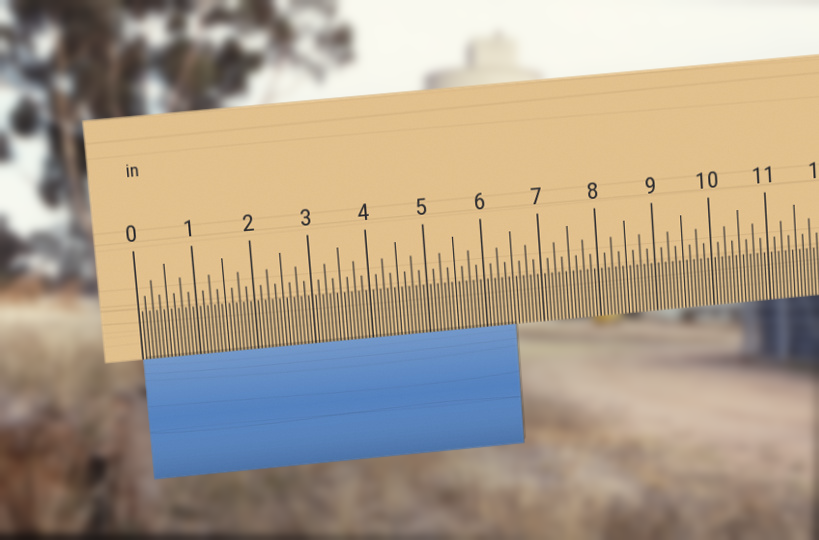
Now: 6.5
